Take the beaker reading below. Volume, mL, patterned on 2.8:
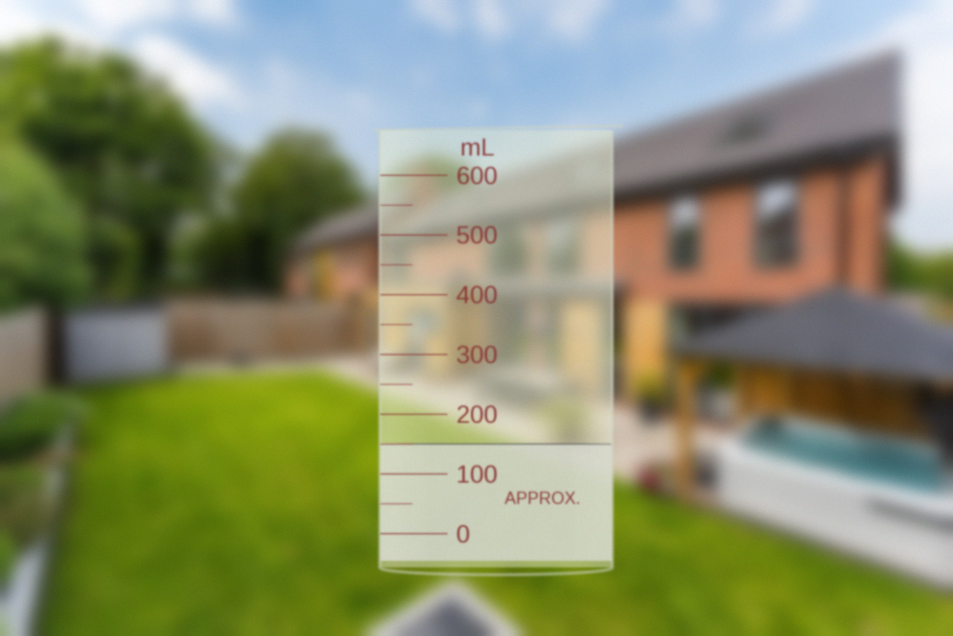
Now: 150
